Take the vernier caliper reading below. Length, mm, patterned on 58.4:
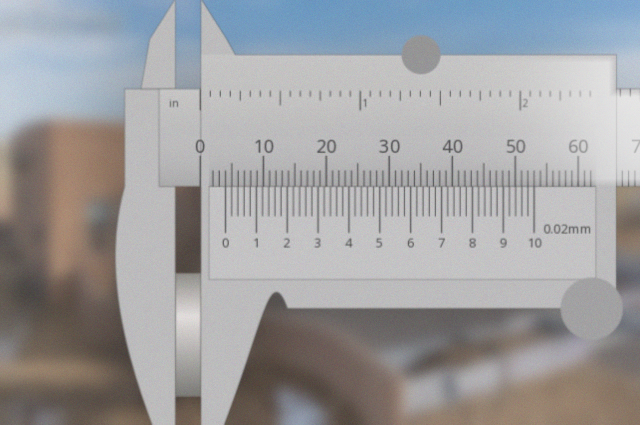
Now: 4.0
